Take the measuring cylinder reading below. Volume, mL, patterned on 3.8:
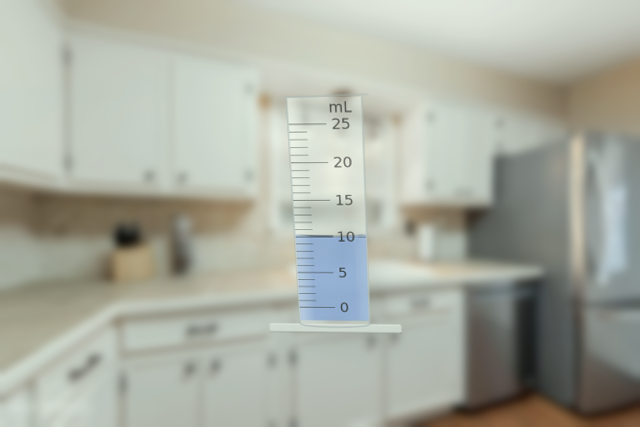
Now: 10
